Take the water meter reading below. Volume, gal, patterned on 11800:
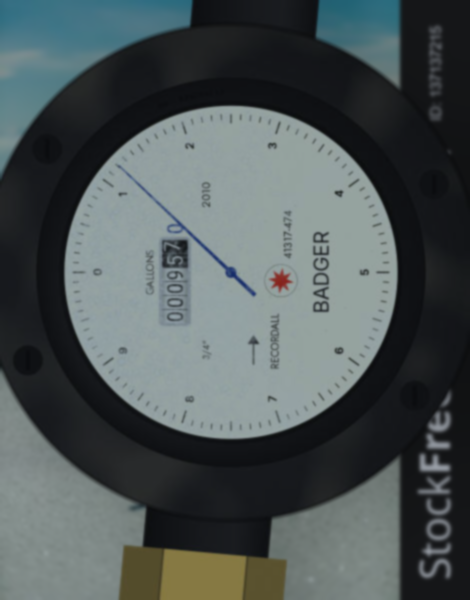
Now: 9571.2
